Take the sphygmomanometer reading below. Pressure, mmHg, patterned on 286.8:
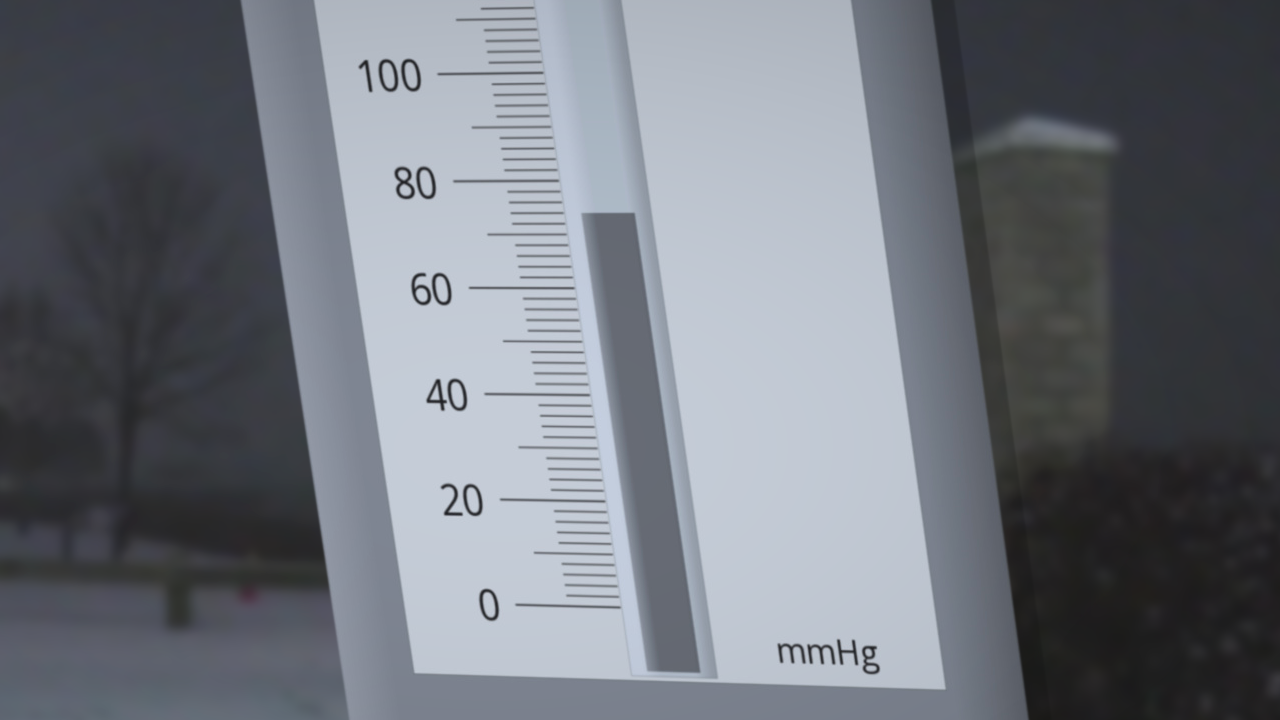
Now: 74
